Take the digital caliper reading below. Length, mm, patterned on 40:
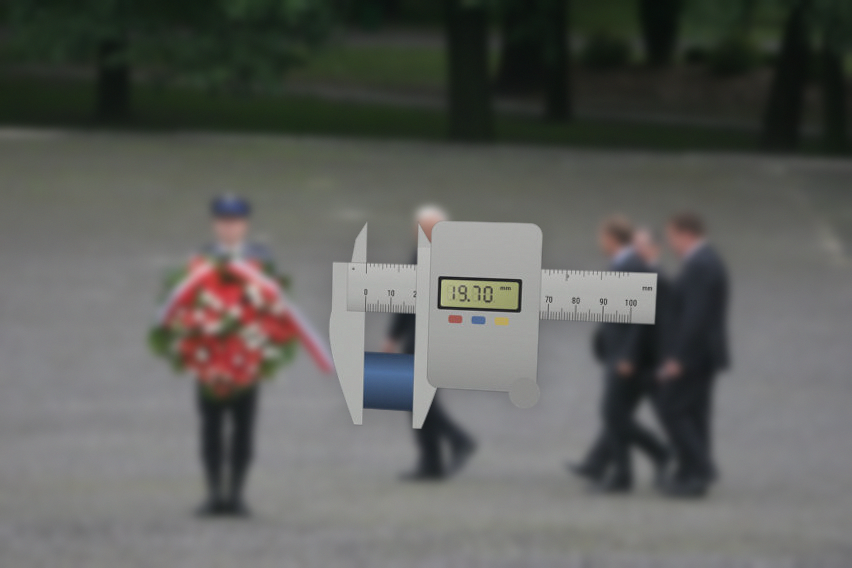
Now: 19.70
